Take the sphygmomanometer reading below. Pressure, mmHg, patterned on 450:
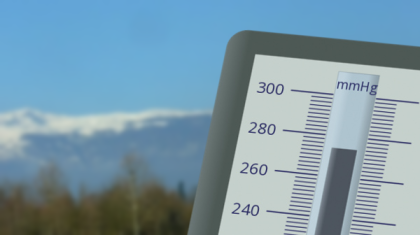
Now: 274
